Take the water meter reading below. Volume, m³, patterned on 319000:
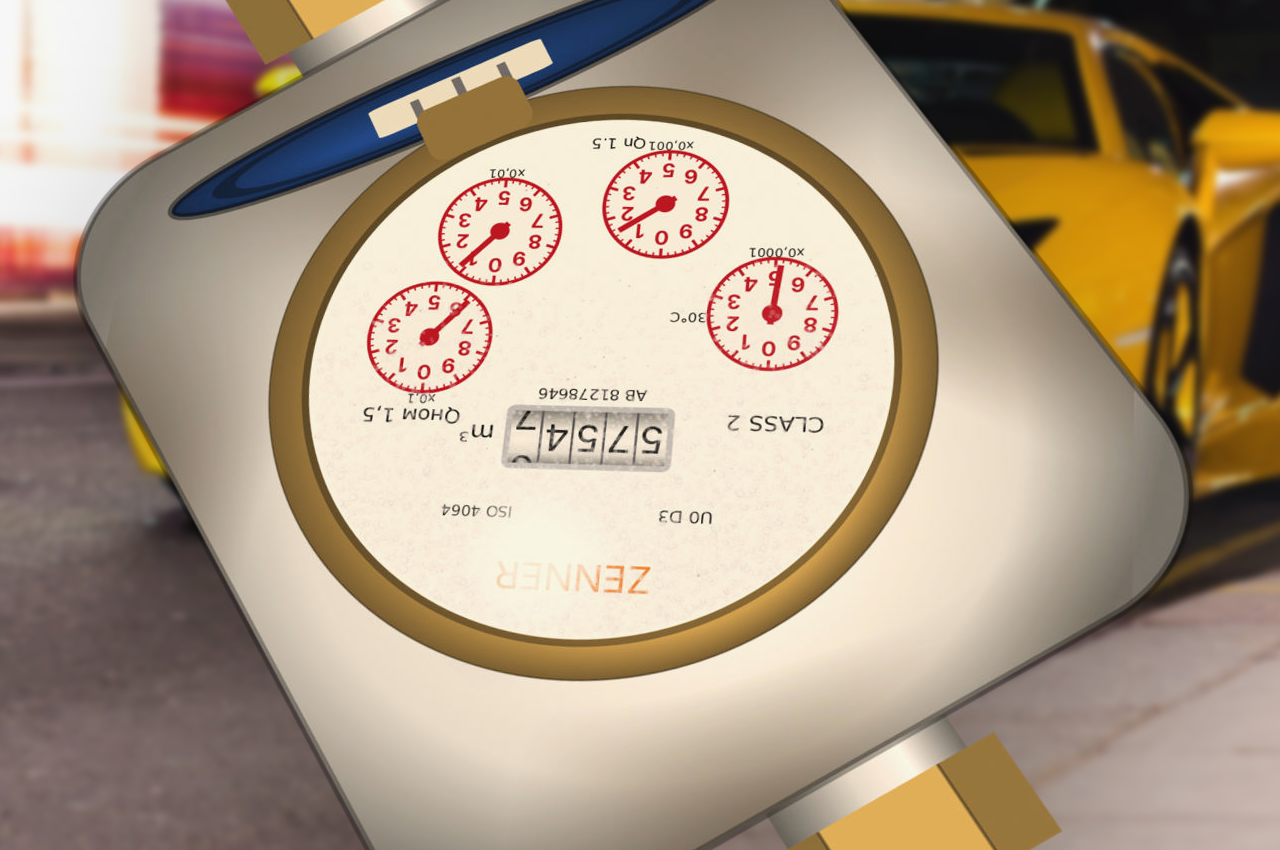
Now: 57546.6115
